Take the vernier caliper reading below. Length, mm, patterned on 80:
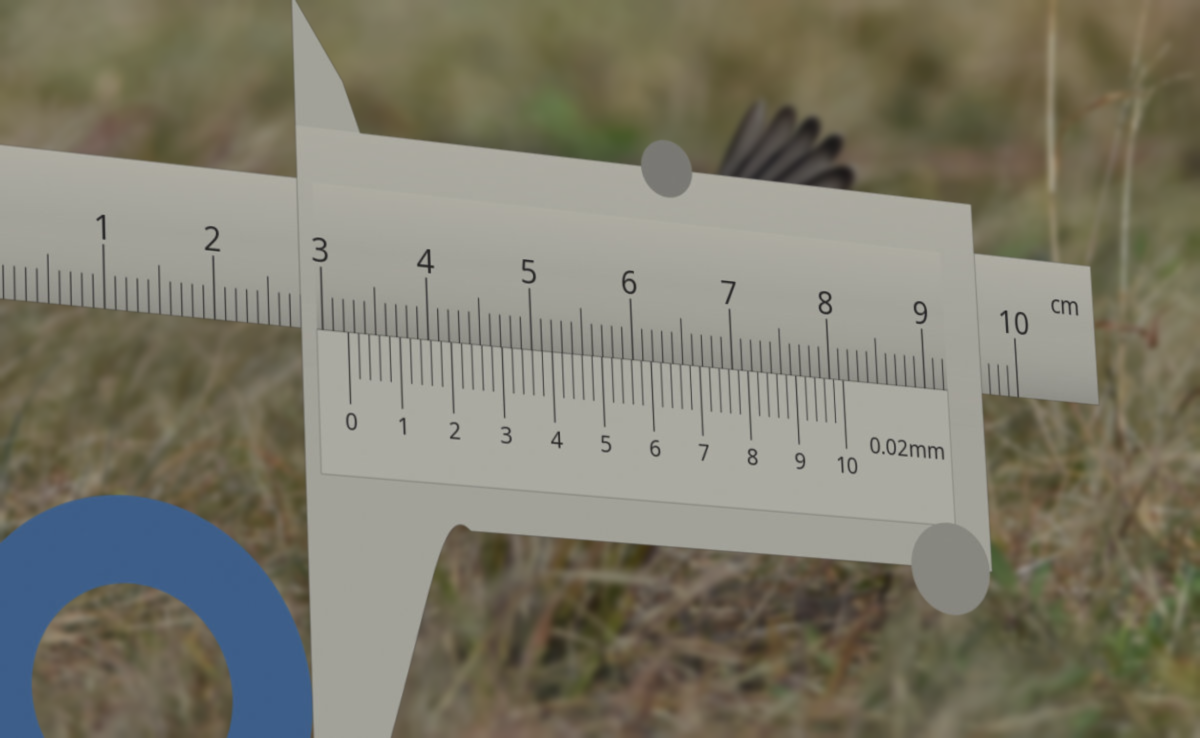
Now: 32.4
